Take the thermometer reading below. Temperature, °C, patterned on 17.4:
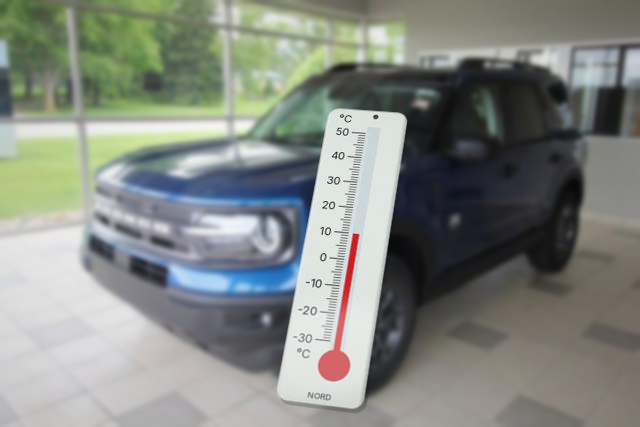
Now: 10
